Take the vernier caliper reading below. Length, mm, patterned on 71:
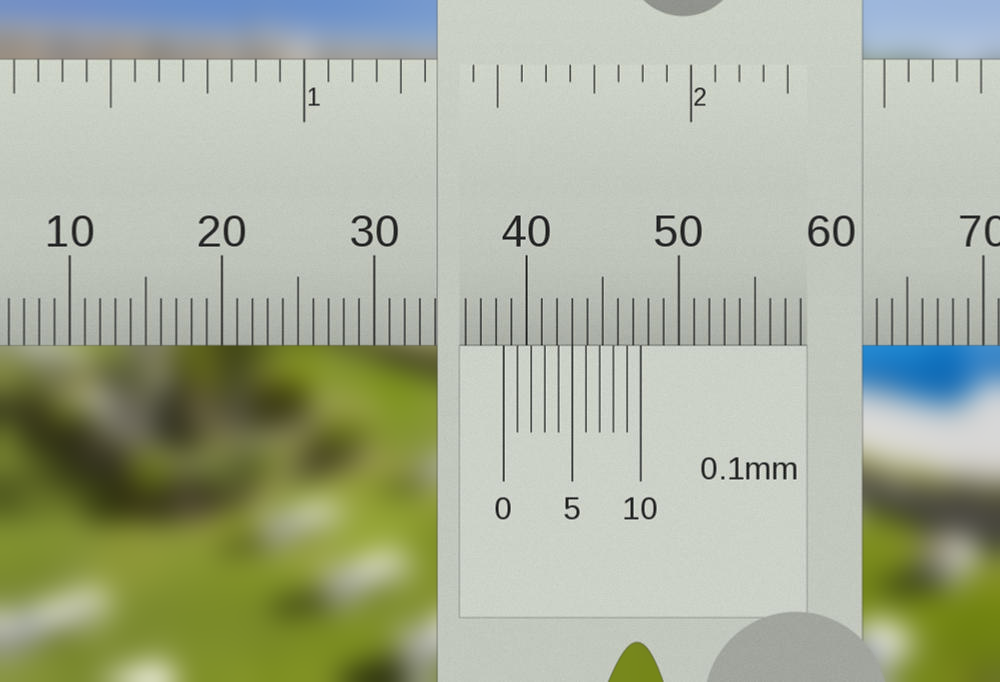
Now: 38.5
